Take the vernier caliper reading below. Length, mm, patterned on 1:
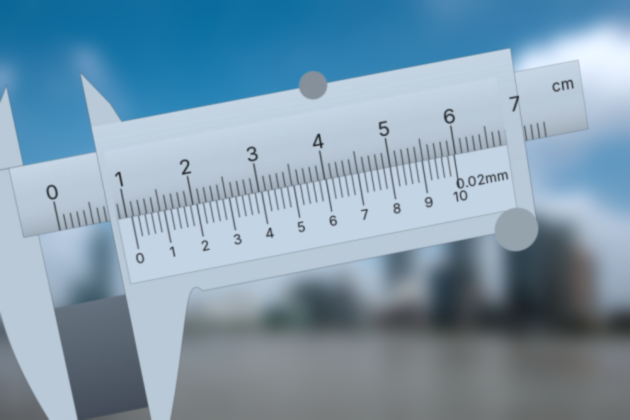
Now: 10.8
